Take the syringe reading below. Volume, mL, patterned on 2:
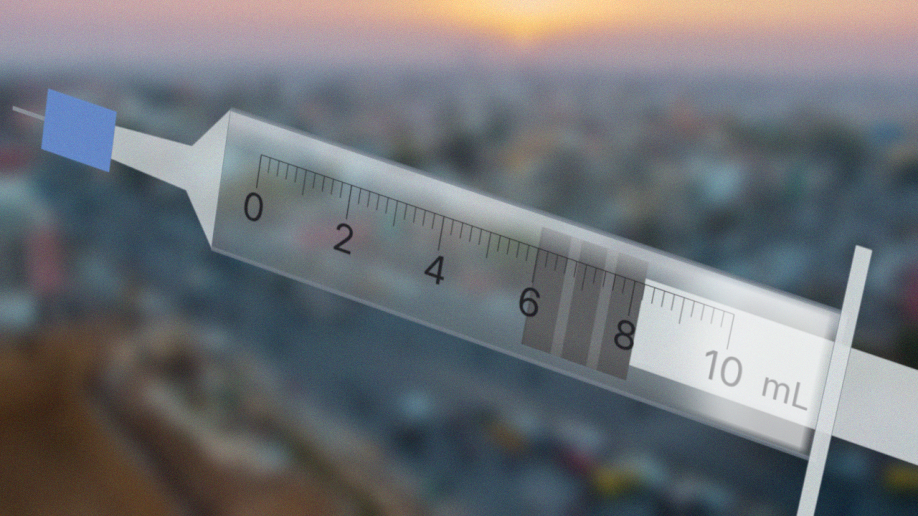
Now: 6
